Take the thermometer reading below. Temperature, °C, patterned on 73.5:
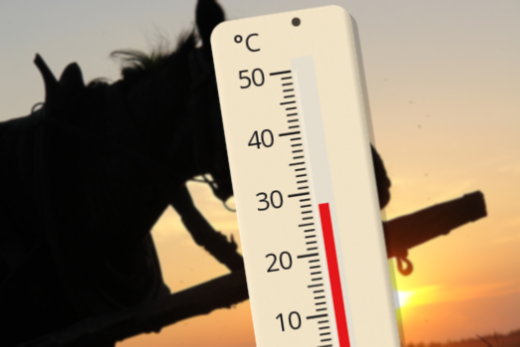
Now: 28
